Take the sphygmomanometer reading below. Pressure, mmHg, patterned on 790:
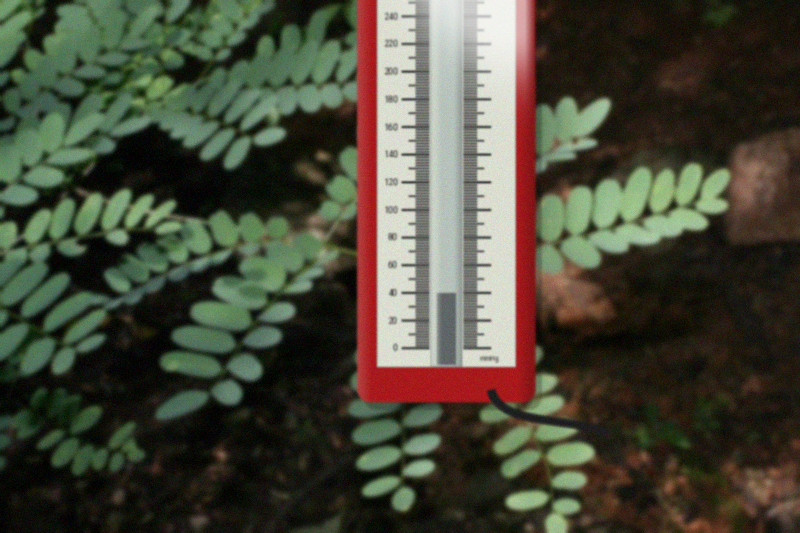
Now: 40
